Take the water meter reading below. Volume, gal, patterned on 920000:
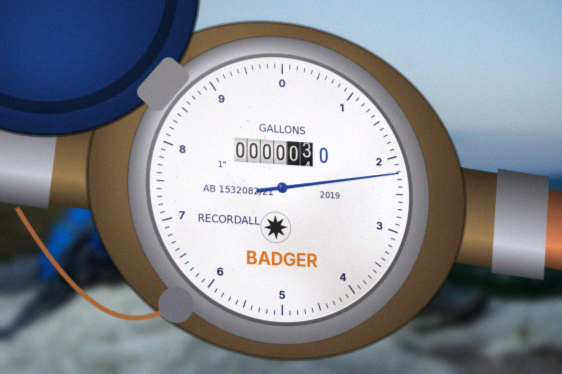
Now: 32.2
